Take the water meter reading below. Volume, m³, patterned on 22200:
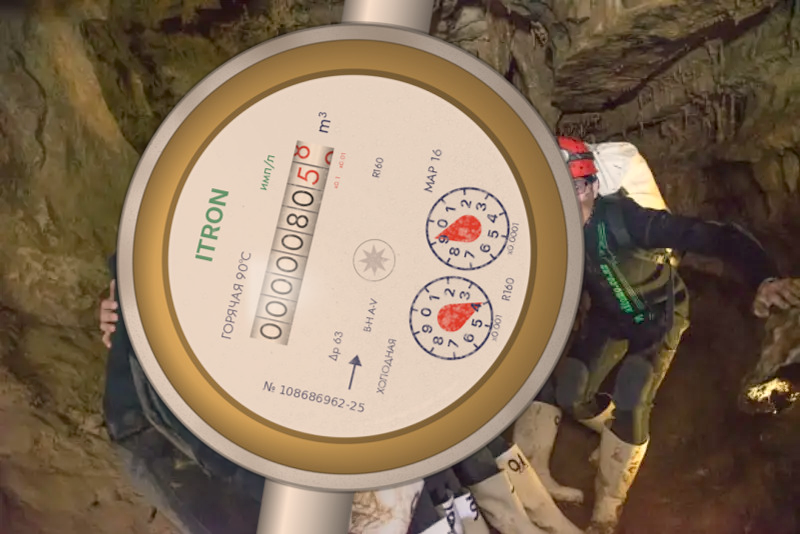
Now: 80.5839
